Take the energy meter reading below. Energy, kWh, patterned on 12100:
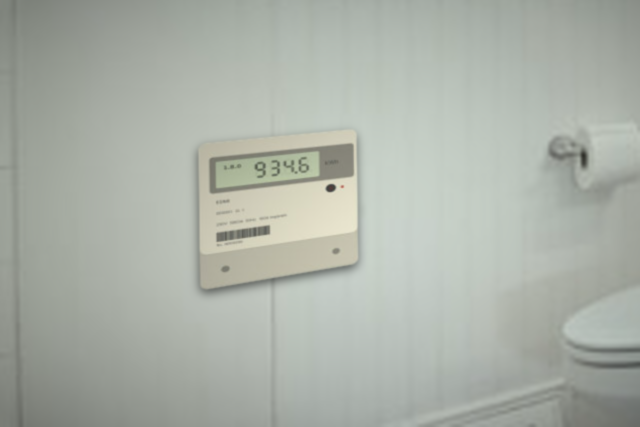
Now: 934.6
